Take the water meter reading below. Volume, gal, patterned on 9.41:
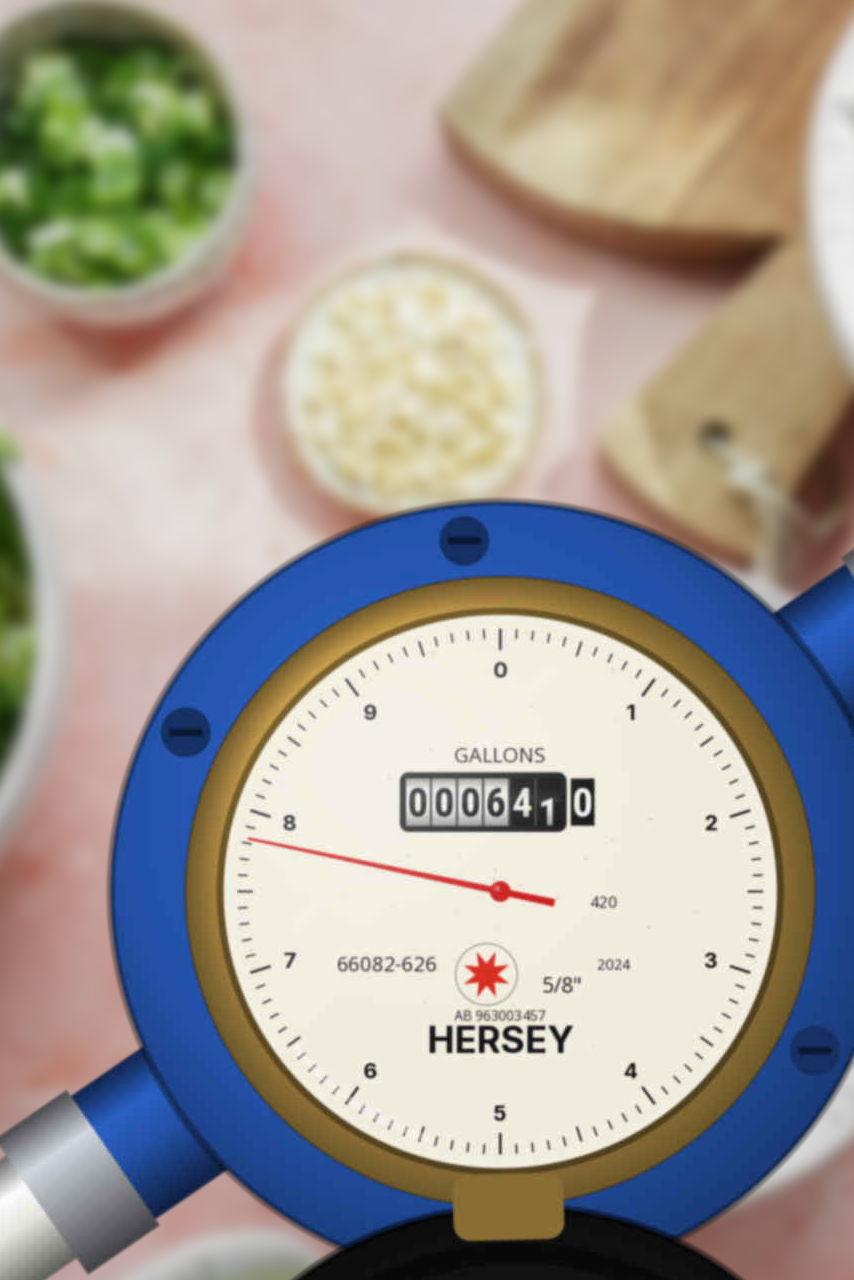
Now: 6407.8
